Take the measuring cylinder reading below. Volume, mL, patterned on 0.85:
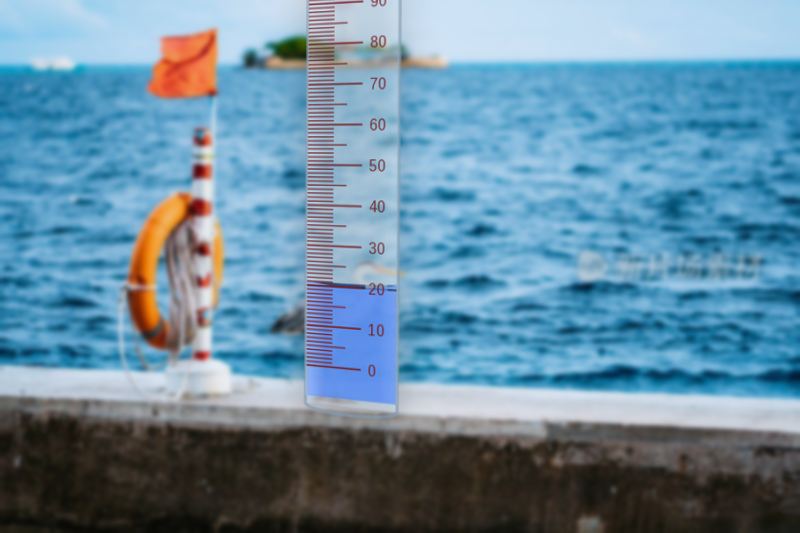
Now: 20
